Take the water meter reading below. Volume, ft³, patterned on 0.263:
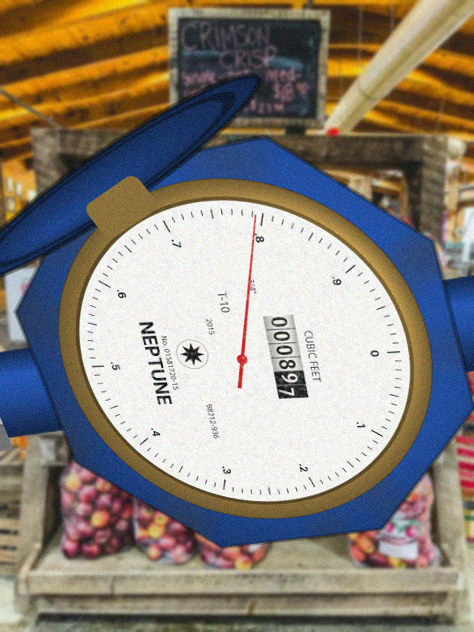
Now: 896.79
